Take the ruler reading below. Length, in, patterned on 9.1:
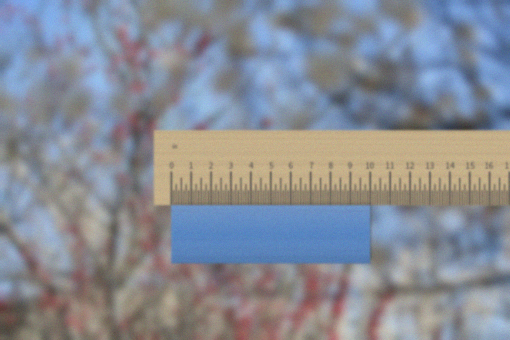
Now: 10
